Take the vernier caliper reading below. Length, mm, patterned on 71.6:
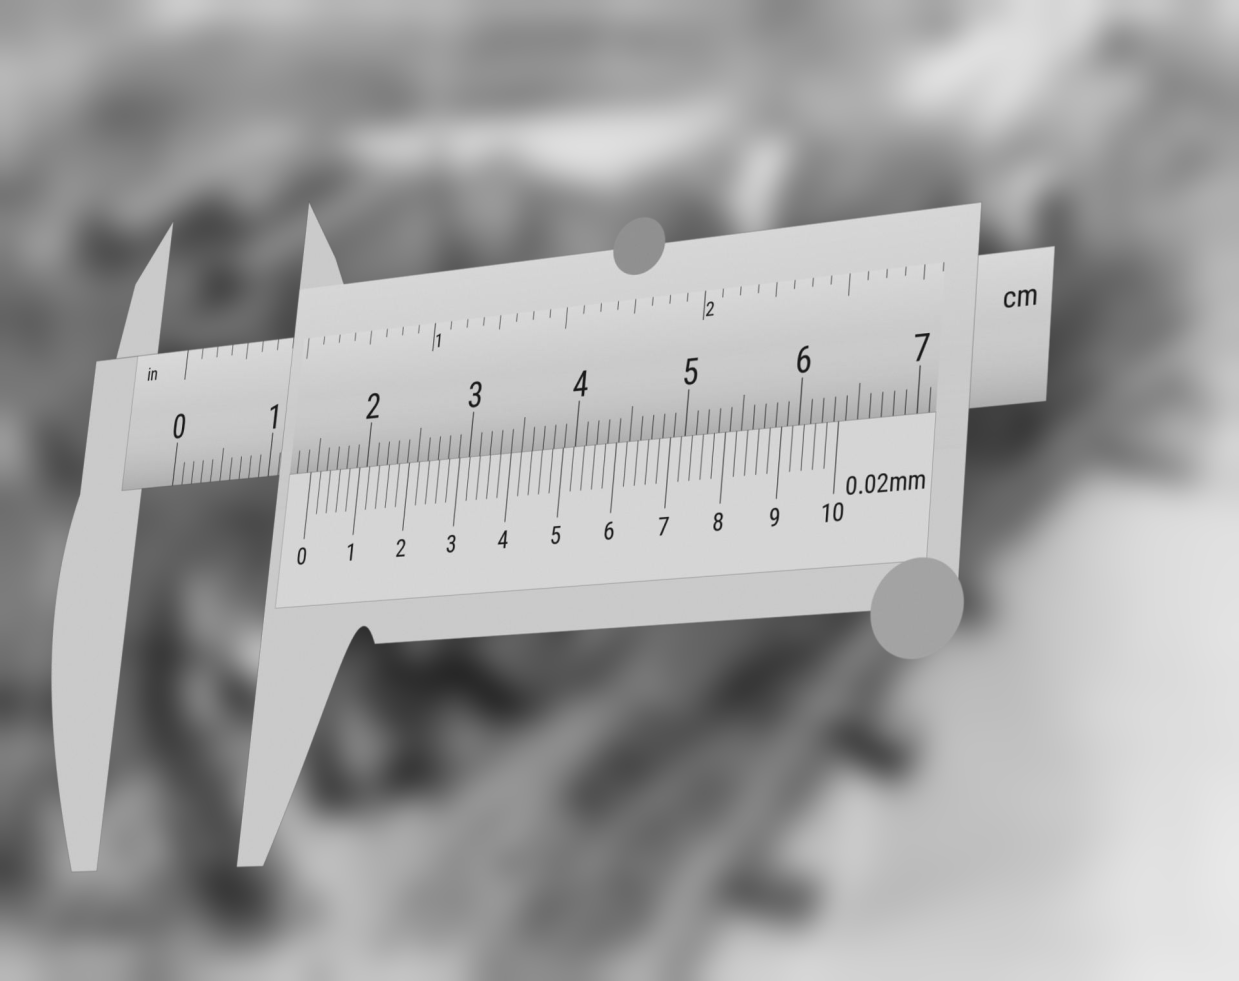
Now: 14.4
